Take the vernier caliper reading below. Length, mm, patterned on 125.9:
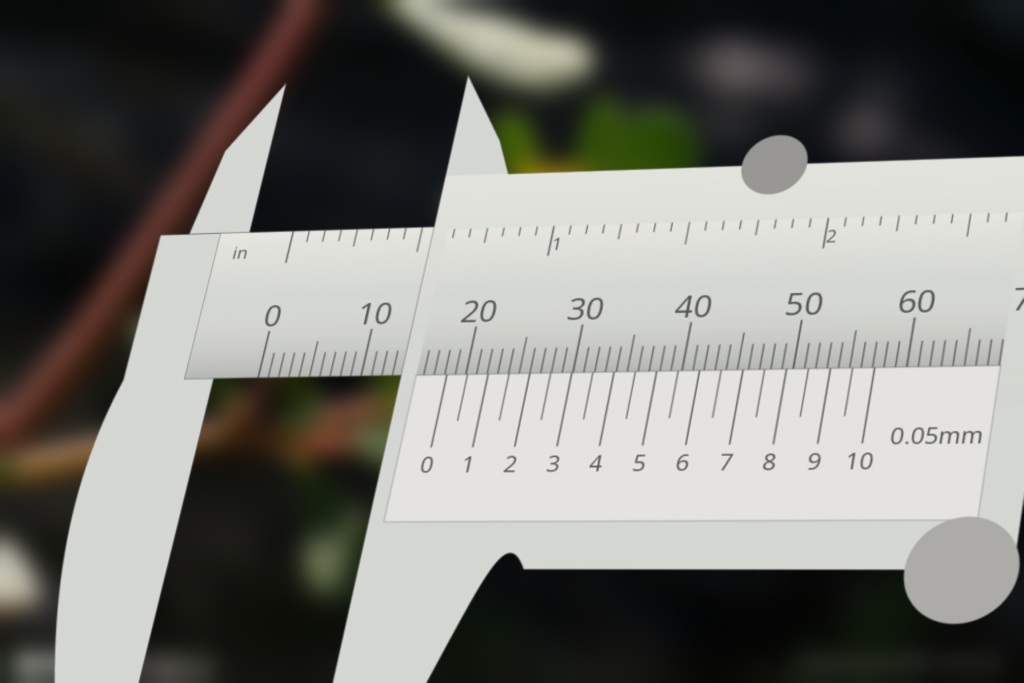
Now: 18.2
